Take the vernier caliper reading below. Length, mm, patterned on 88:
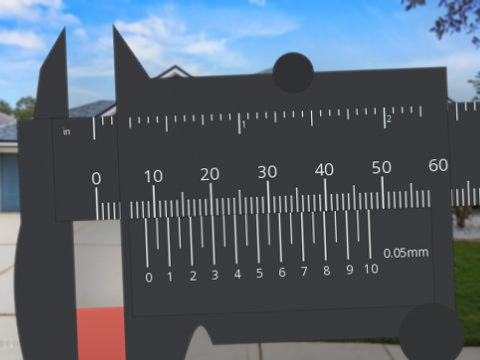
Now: 8.4
